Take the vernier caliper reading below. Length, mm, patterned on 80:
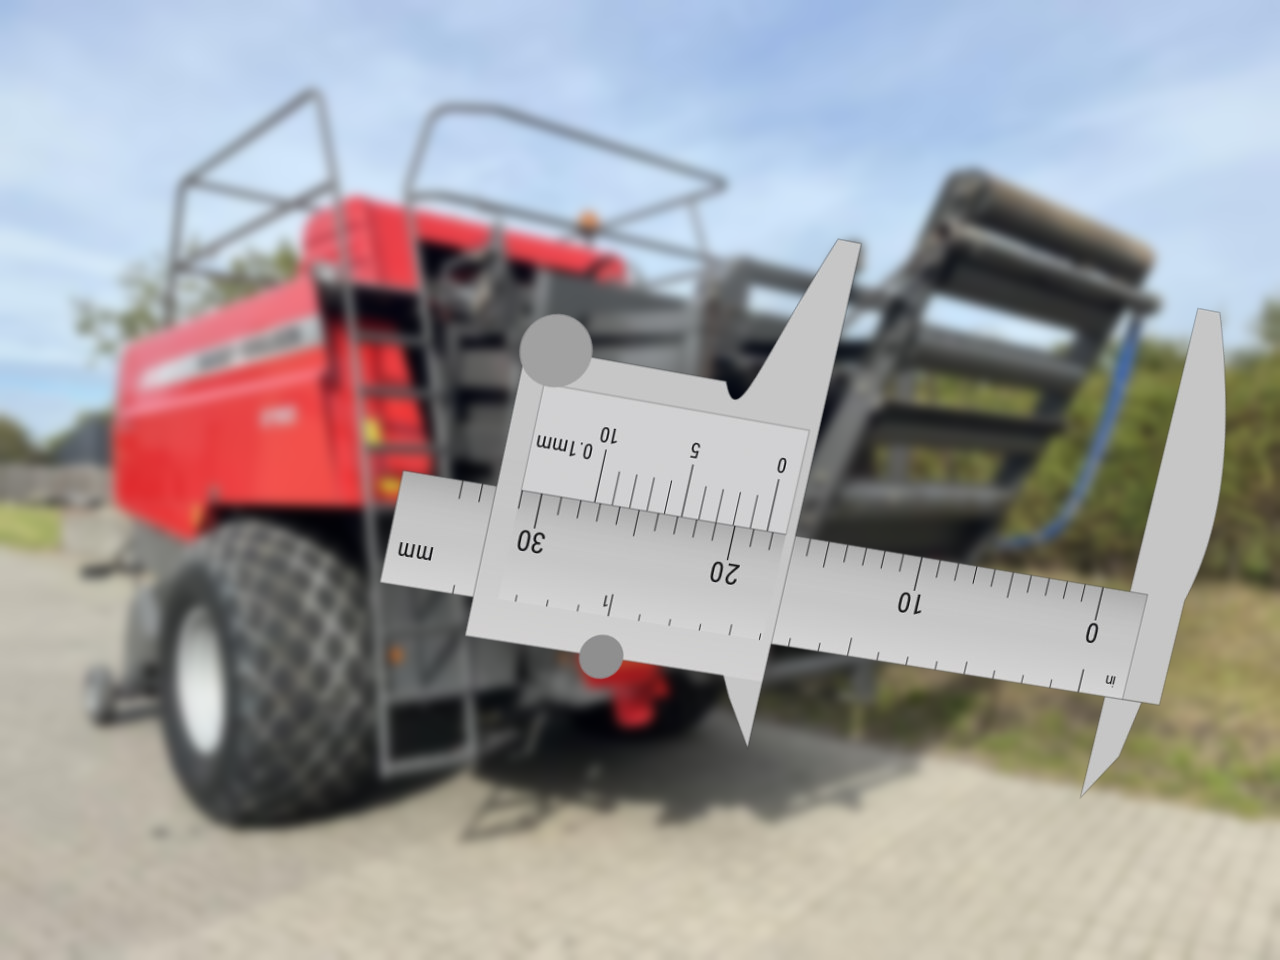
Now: 18.3
